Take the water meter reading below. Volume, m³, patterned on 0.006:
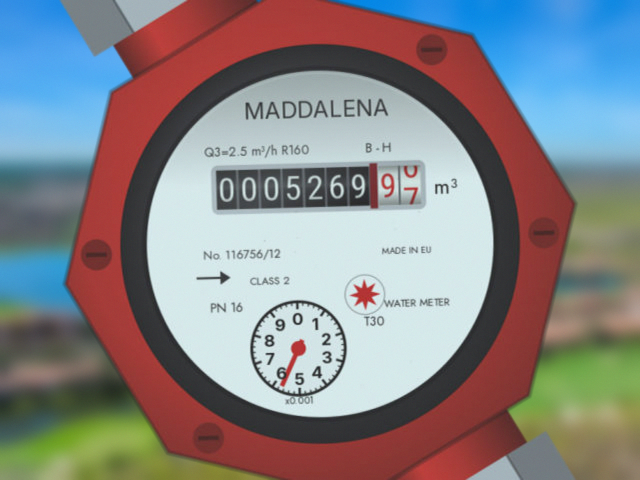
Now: 5269.965
